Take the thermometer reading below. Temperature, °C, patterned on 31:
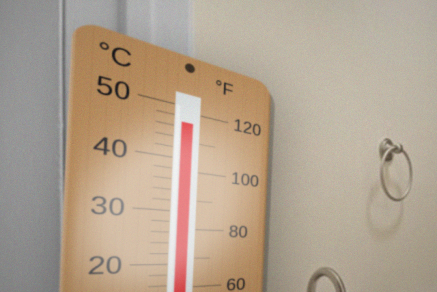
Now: 47
